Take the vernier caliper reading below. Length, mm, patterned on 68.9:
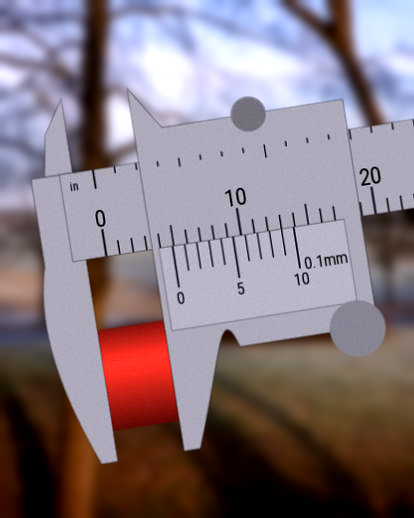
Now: 4.9
